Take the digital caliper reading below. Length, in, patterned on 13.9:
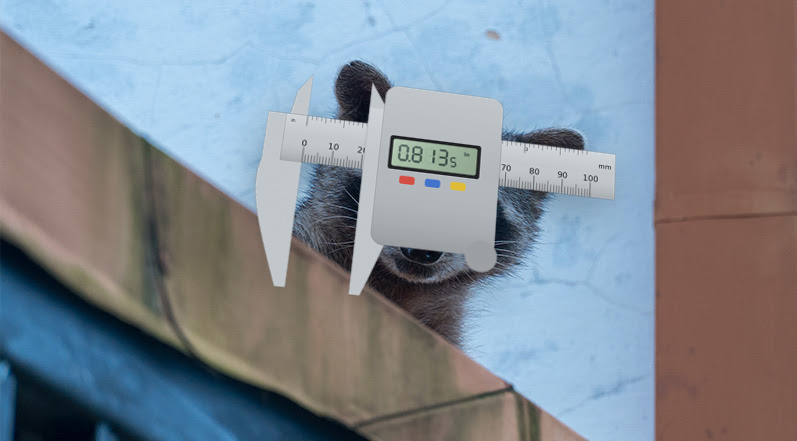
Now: 0.8135
